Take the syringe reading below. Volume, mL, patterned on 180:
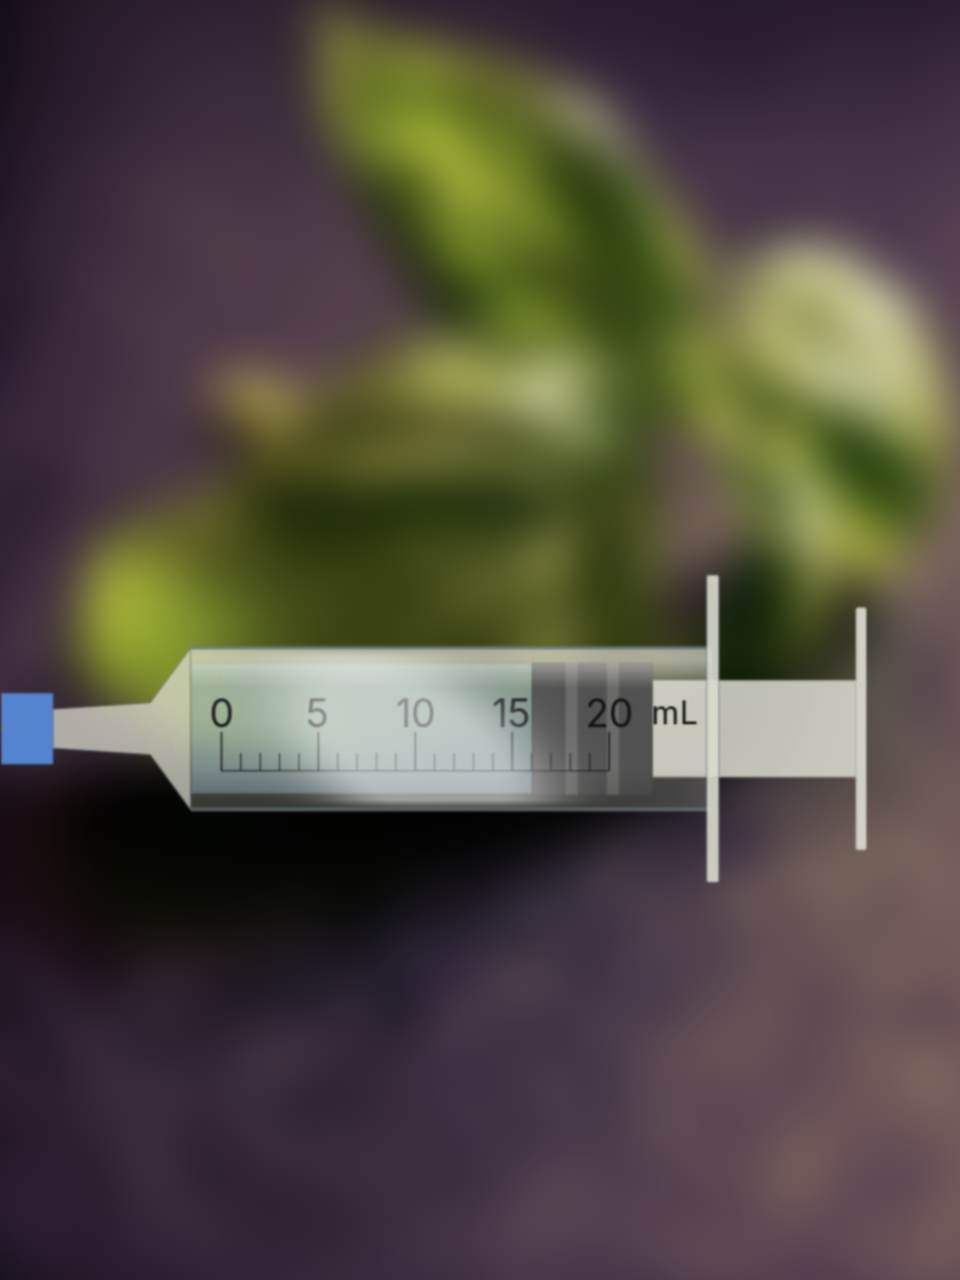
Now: 16
